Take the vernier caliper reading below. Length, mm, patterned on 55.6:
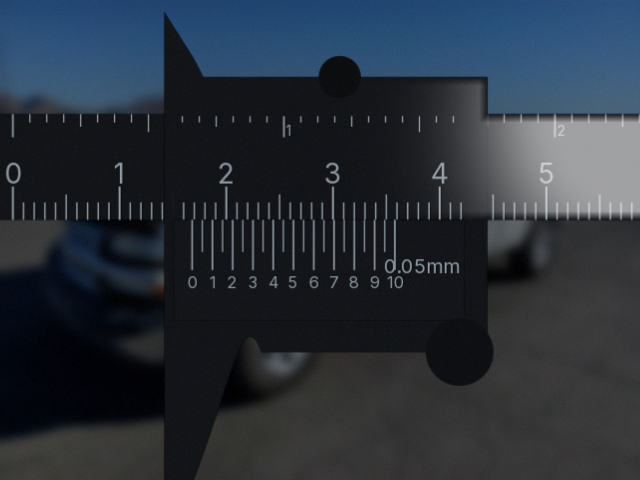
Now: 16.8
